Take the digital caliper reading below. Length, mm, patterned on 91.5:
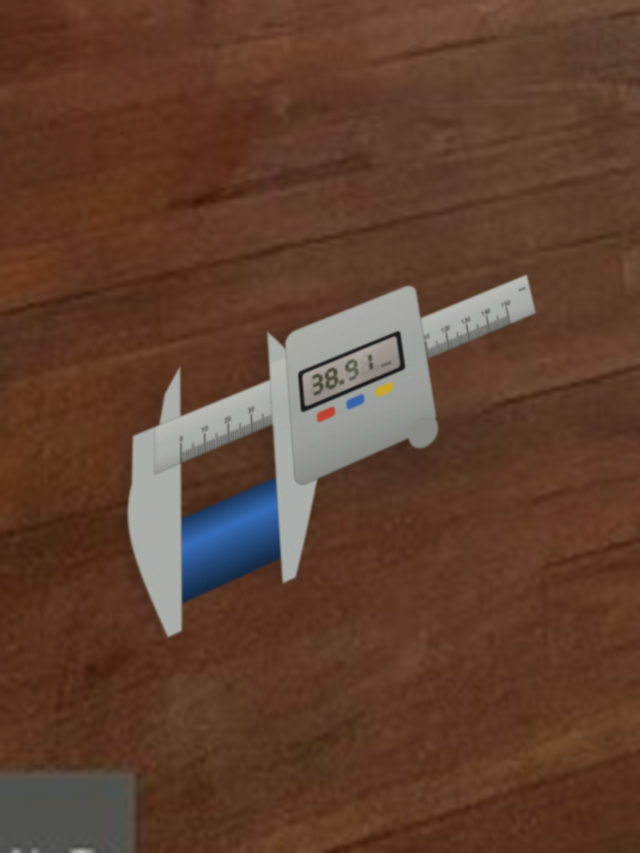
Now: 38.91
